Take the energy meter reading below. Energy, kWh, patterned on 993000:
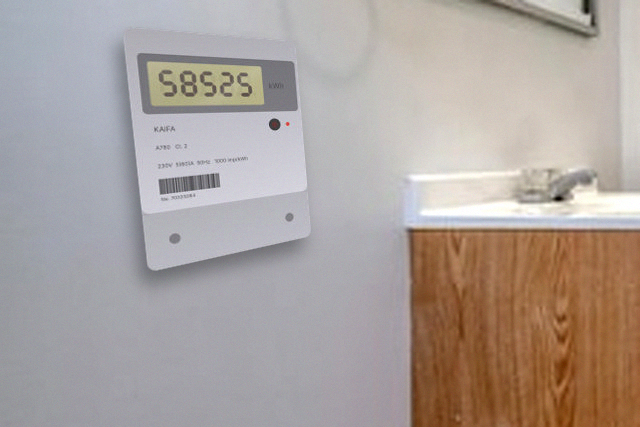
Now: 58525
